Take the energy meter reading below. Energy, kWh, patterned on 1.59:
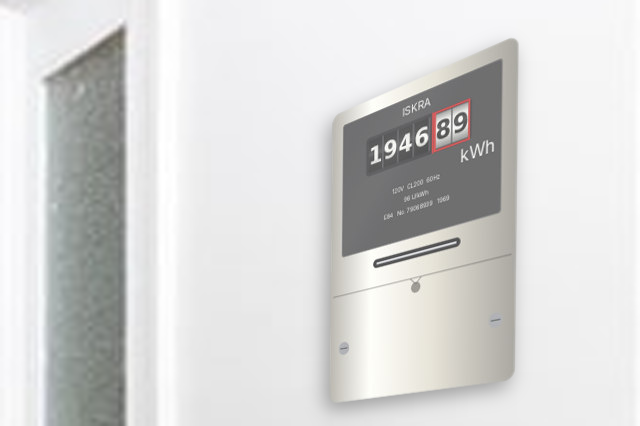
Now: 1946.89
